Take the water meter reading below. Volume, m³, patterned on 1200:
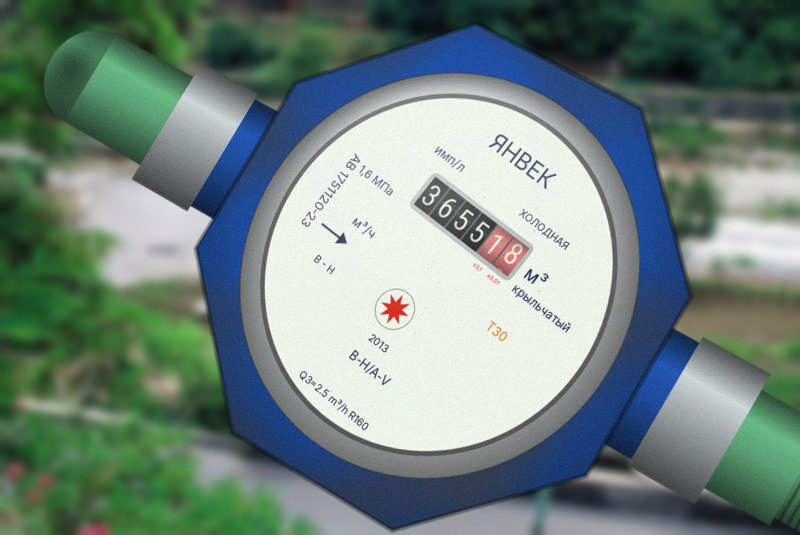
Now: 3655.18
